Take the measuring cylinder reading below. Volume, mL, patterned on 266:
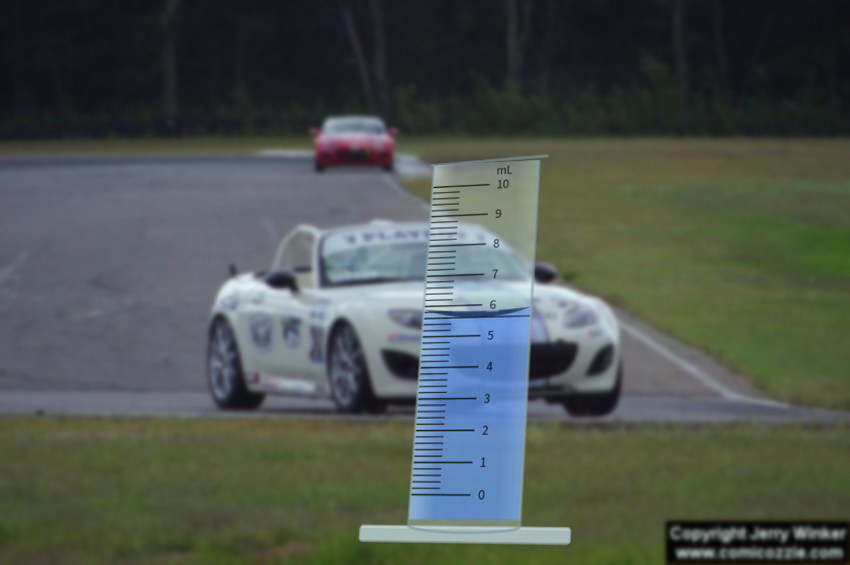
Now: 5.6
